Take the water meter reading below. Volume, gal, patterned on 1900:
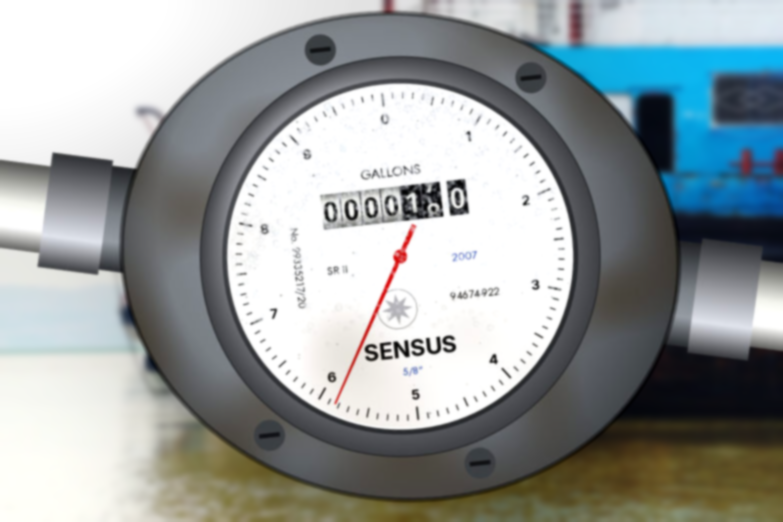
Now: 175.8
